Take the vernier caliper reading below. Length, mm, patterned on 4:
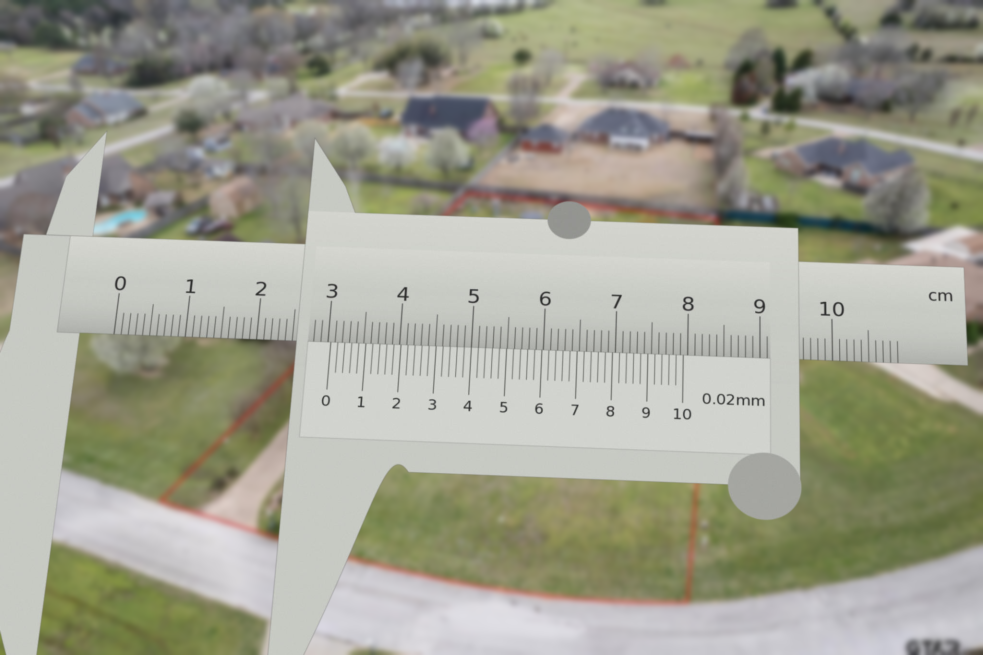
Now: 30.4
